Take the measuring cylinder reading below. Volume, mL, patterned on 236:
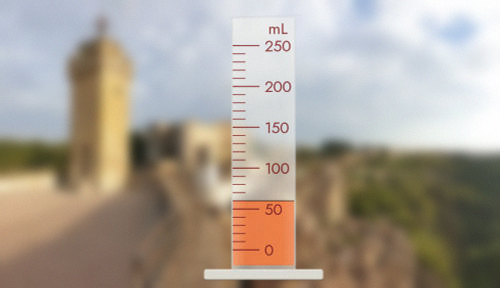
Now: 60
